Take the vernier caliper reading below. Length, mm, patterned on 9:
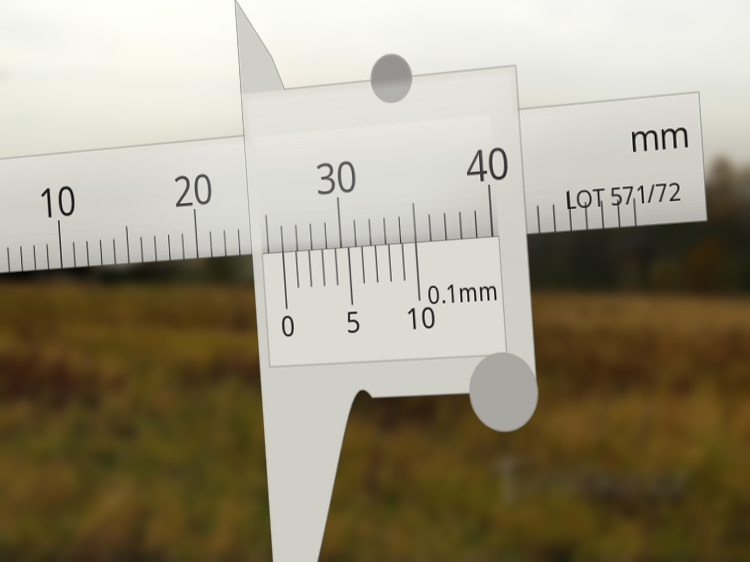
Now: 26.0
